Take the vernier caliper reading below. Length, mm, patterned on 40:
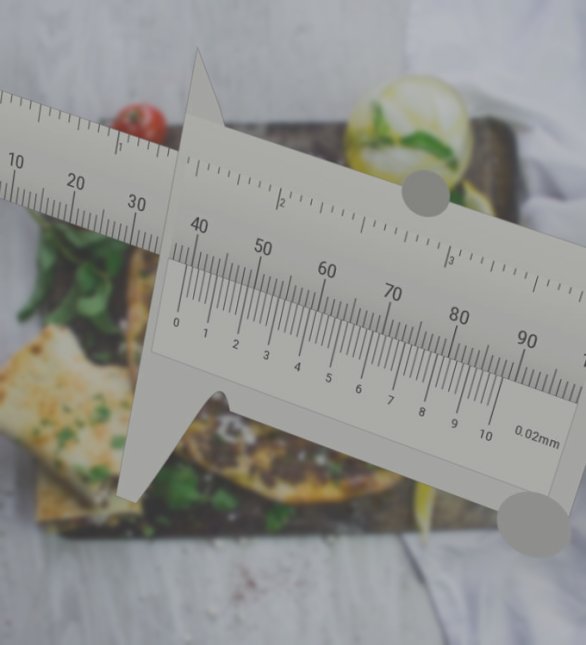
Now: 39.2
